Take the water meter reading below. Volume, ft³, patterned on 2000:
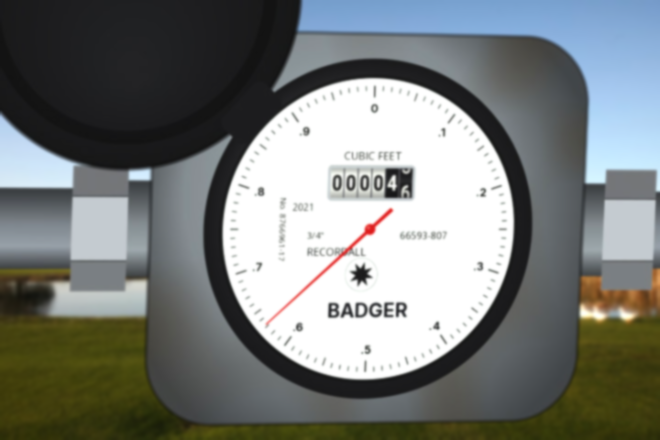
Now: 45.63
